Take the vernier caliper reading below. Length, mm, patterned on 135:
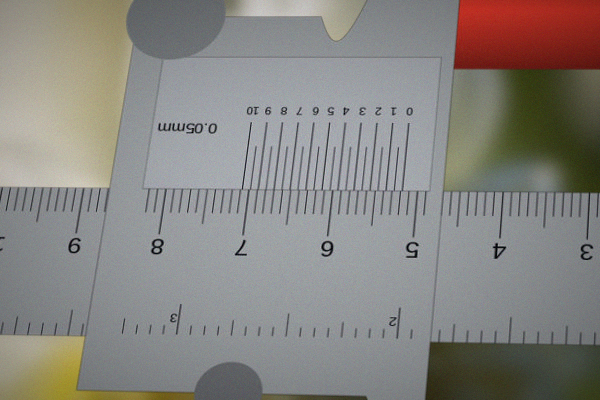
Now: 51.8
